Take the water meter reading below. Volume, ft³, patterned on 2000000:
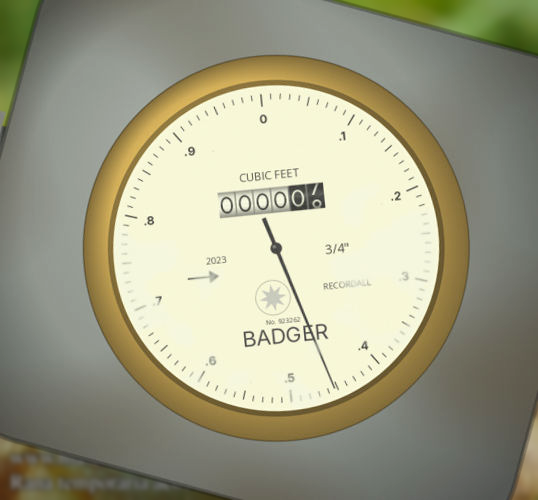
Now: 7.45
